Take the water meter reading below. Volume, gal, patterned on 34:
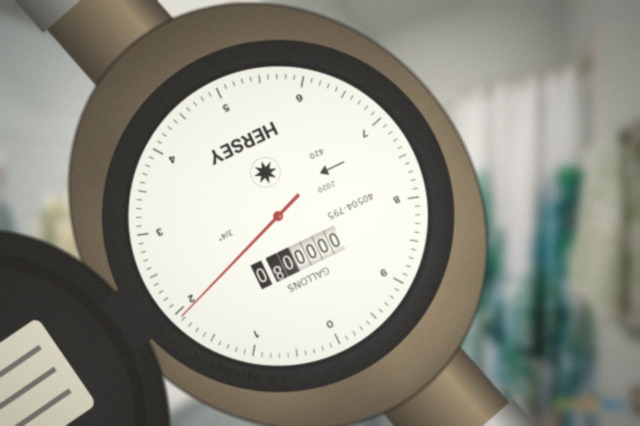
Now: 81.9
